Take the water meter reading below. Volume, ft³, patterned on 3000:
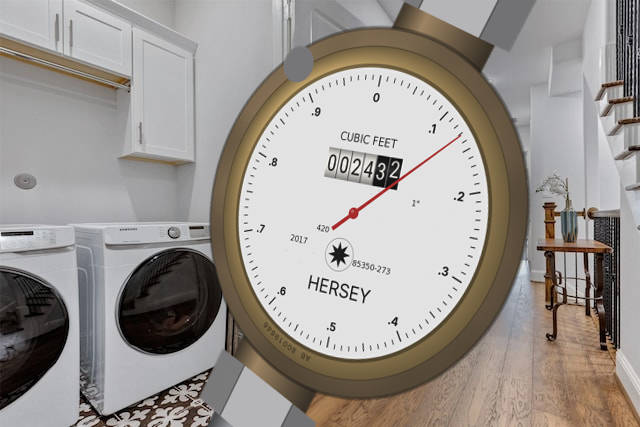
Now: 2432.13
